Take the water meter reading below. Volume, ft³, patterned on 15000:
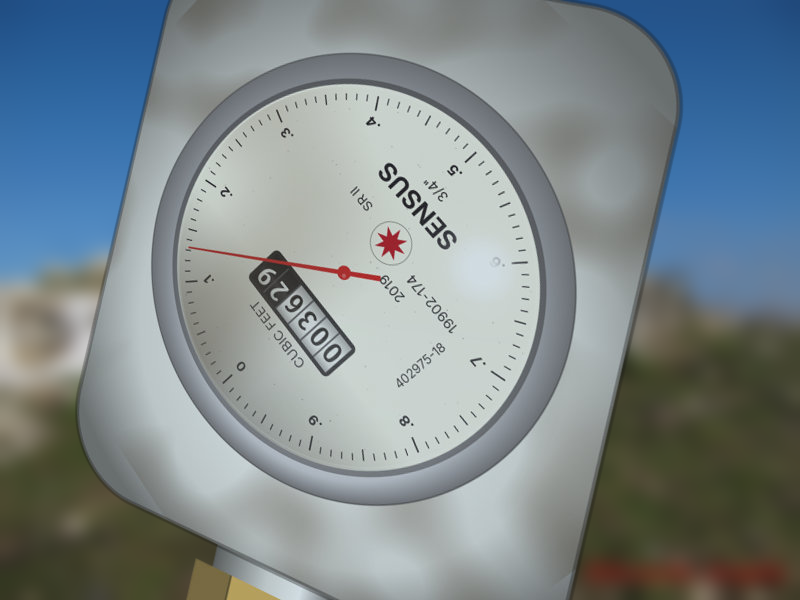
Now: 3629.13
